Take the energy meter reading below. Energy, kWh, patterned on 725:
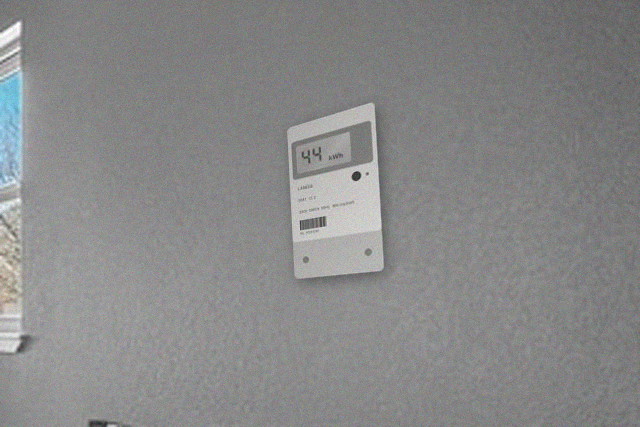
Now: 44
